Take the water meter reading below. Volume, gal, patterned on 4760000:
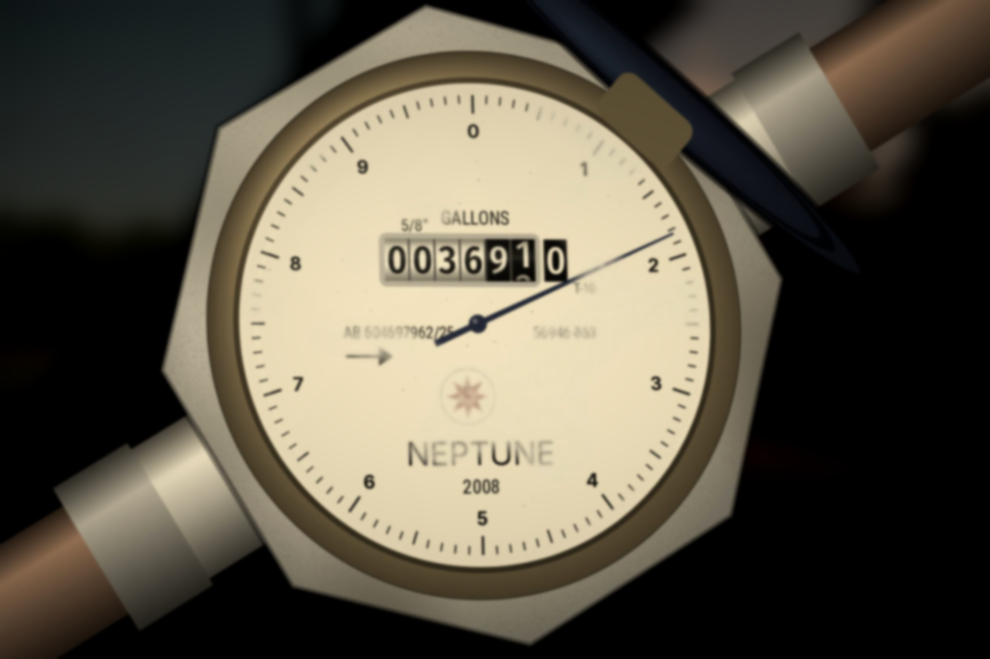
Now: 36911.8
